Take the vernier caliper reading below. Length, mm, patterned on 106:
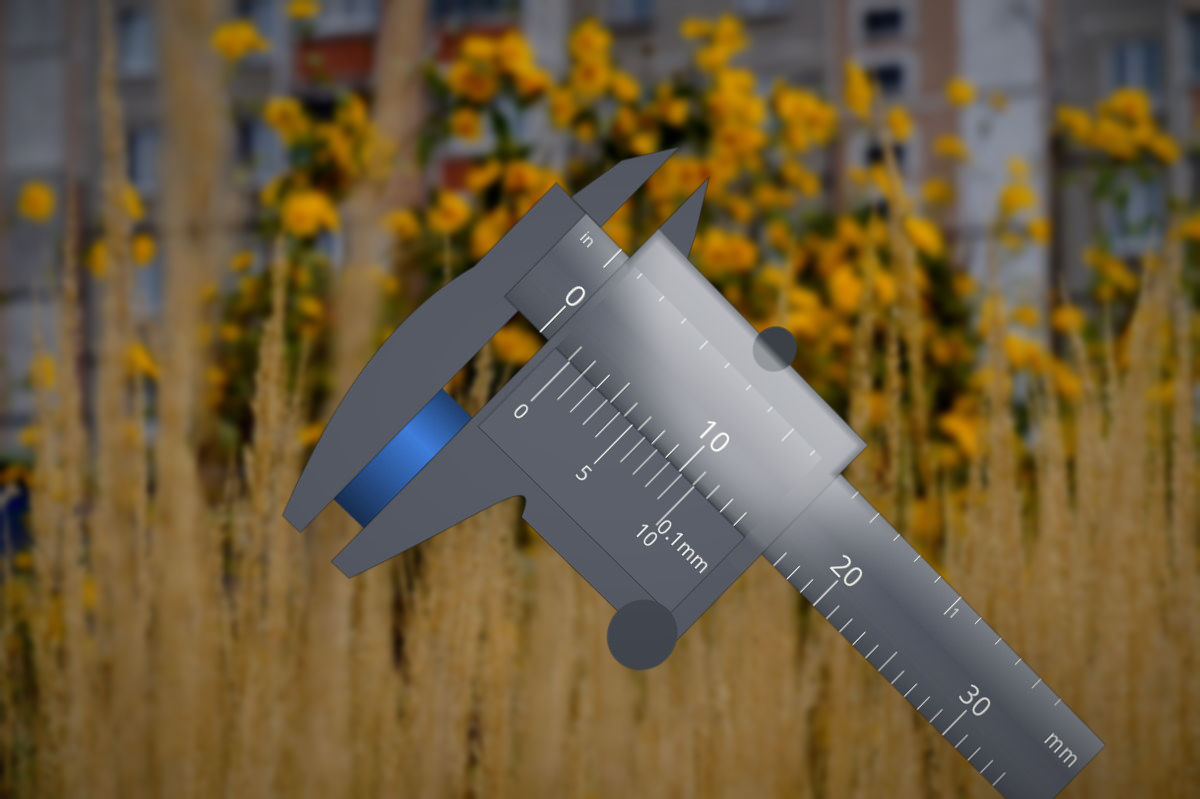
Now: 2.1
